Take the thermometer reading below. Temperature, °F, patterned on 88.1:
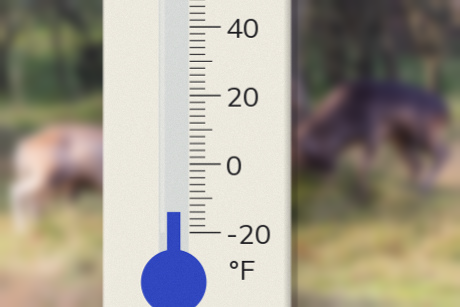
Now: -14
